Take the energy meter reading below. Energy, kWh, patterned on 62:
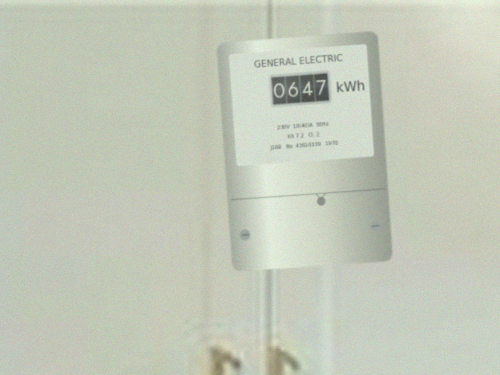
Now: 647
